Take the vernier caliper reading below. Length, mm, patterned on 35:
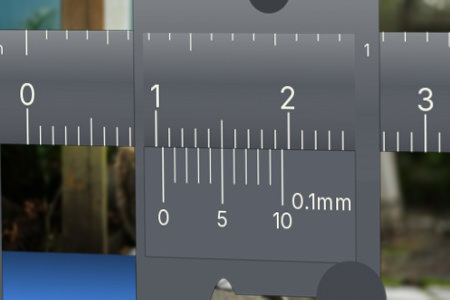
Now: 10.5
